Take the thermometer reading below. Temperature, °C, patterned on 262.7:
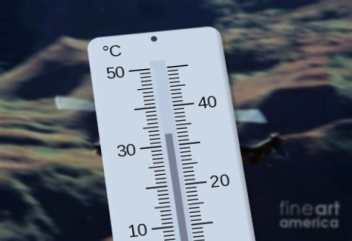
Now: 33
